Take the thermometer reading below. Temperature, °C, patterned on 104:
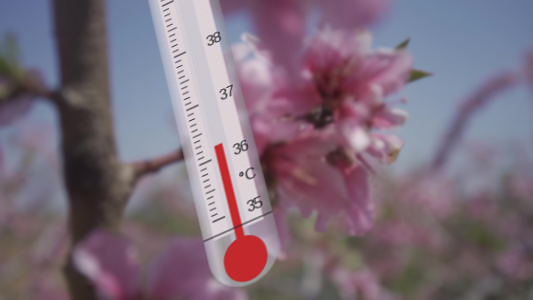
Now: 36.2
